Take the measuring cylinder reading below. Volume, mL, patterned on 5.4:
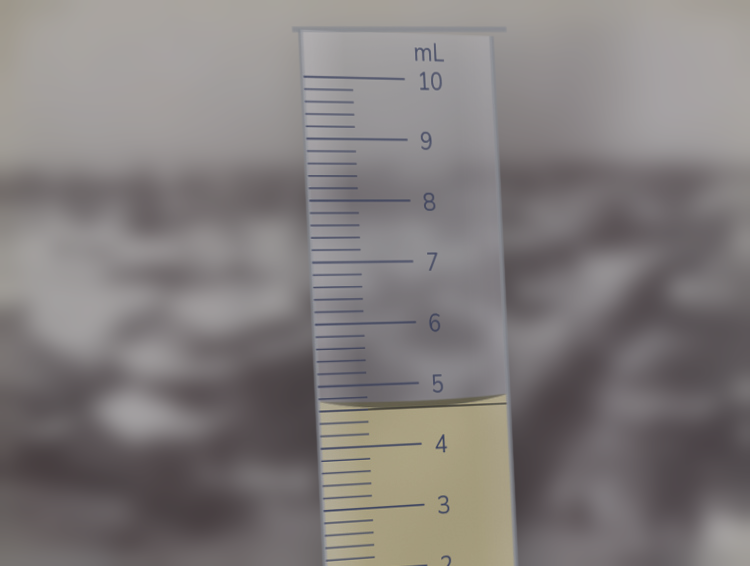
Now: 4.6
